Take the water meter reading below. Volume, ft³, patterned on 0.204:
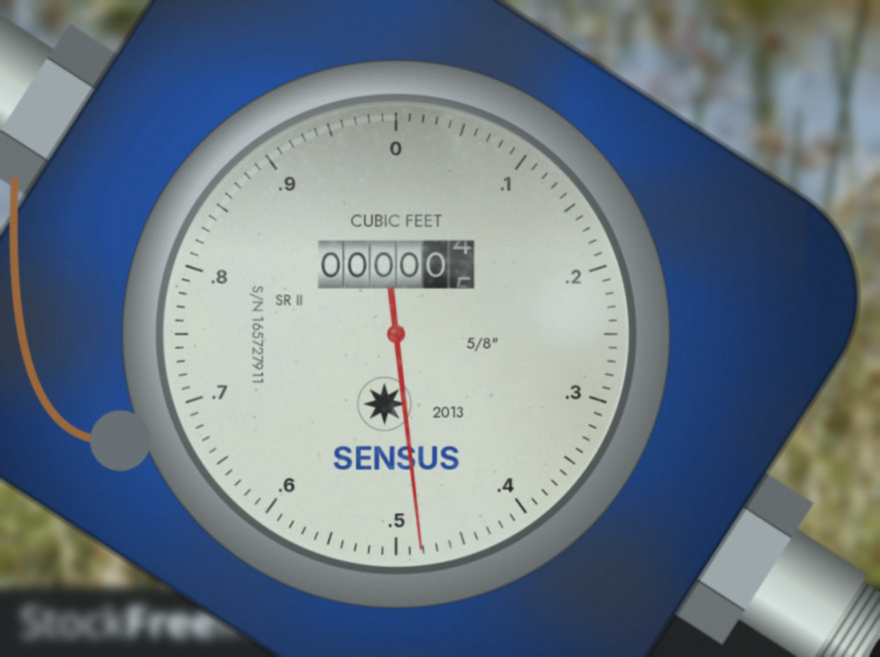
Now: 4.48
